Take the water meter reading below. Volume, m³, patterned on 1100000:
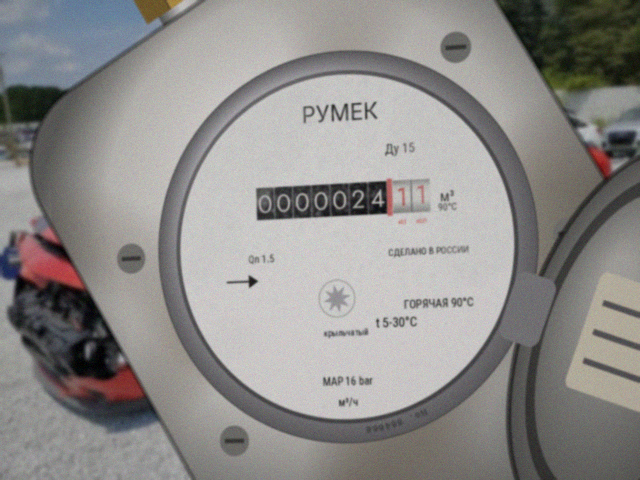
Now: 24.11
